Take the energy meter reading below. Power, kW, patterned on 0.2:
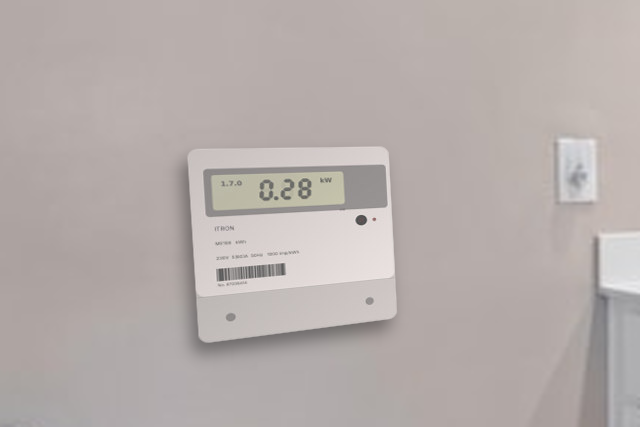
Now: 0.28
